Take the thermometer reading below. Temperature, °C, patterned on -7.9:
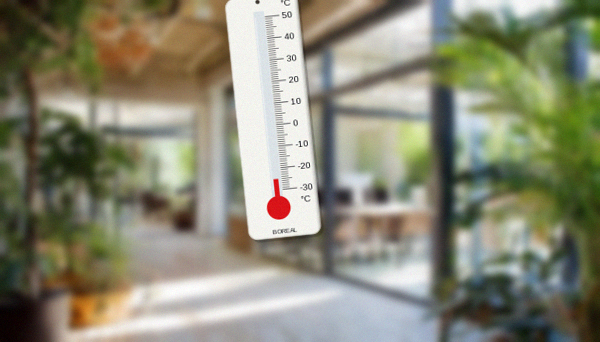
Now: -25
